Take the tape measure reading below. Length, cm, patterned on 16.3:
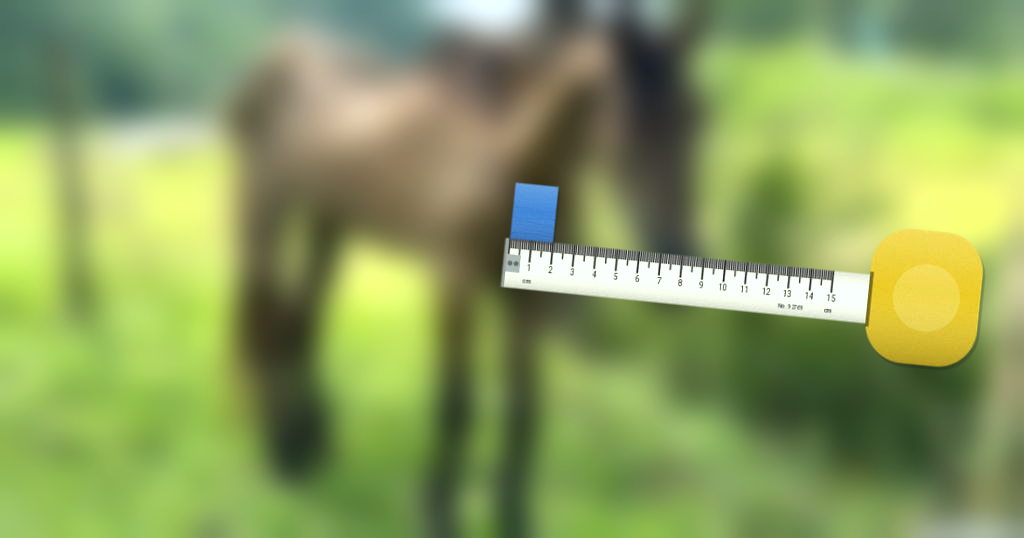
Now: 2
